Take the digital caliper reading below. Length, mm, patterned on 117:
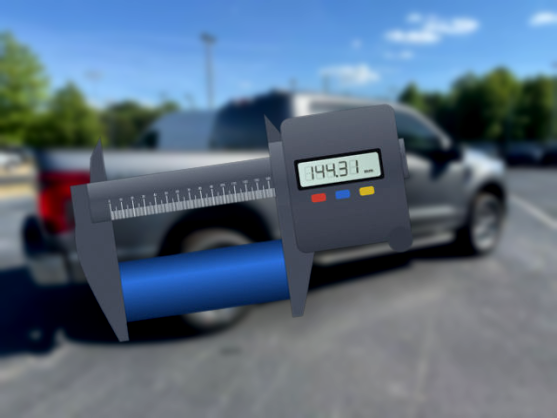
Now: 144.31
